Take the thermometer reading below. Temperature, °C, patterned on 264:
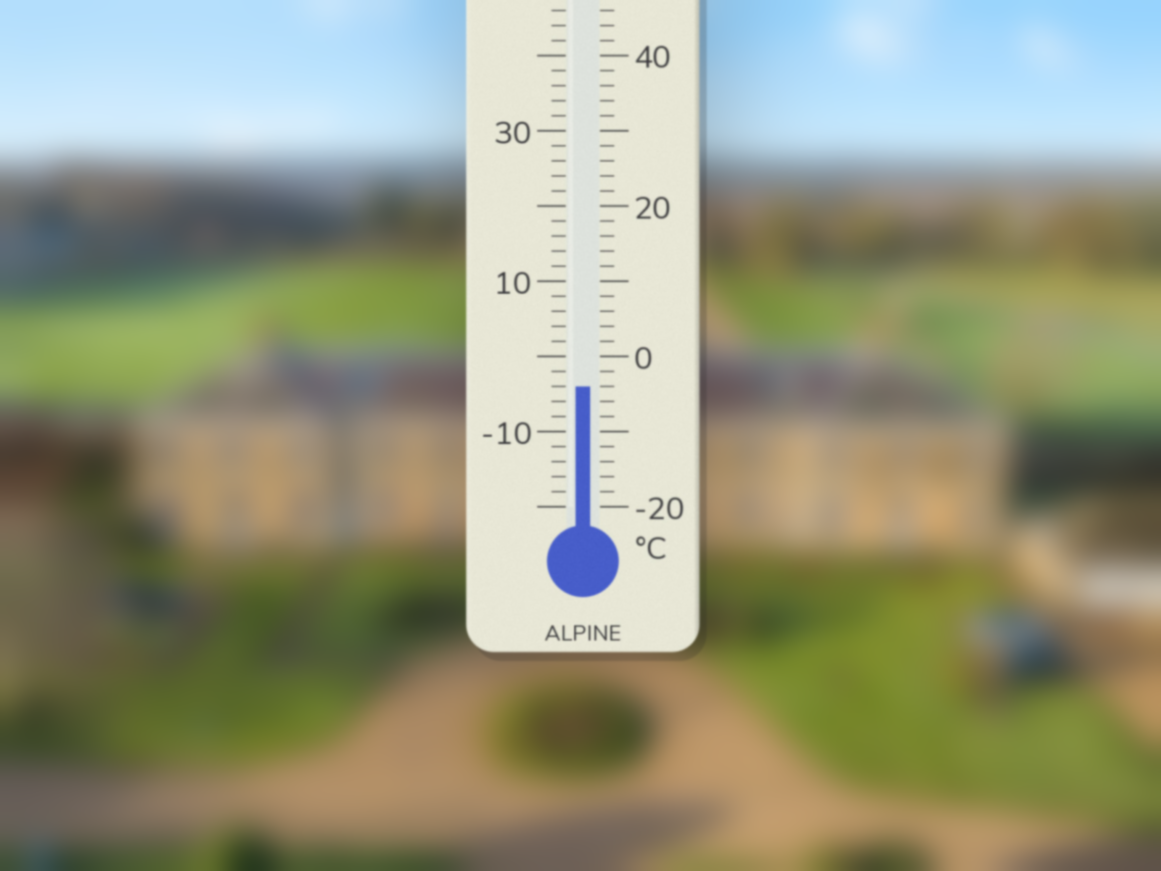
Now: -4
